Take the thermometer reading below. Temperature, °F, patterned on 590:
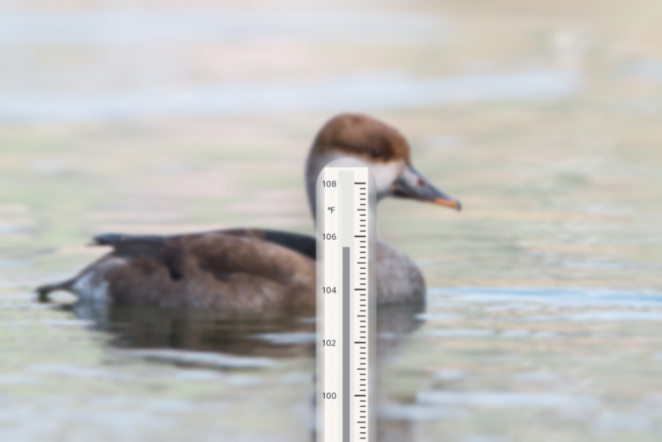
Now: 105.6
